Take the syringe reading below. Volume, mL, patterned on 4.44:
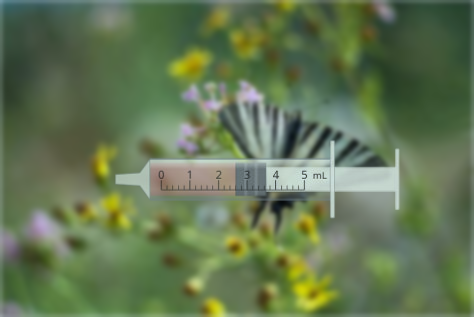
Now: 2.6
